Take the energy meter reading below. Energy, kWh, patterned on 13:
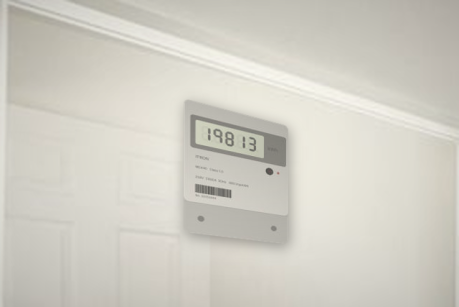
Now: 19813
